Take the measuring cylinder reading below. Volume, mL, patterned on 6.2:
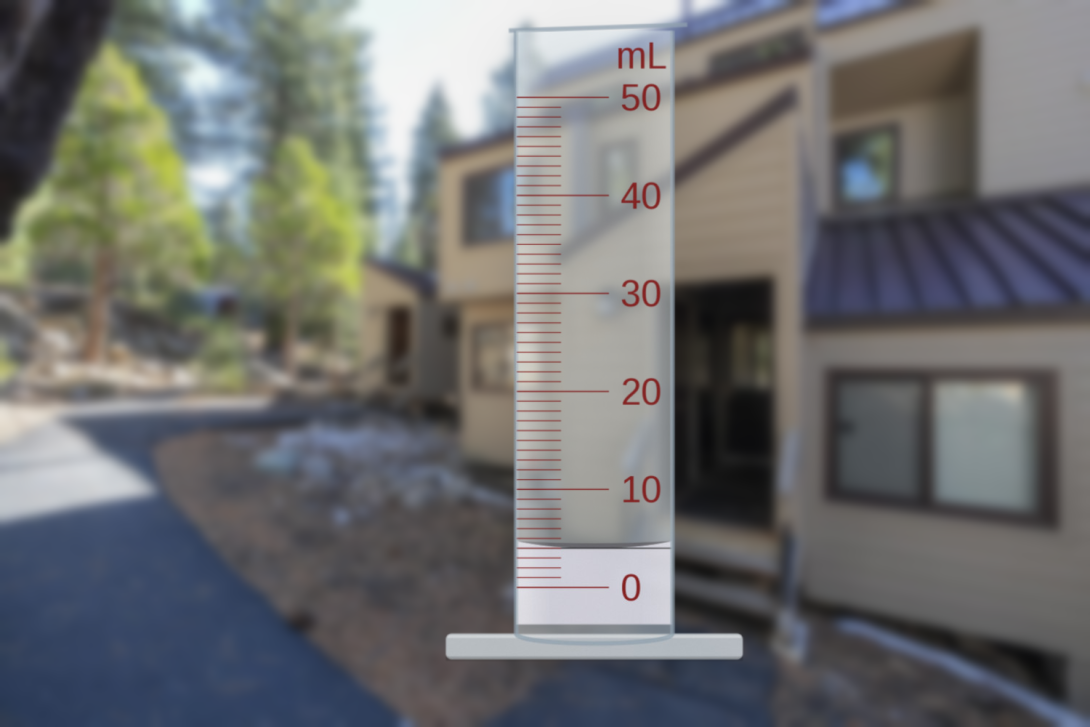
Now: 4
